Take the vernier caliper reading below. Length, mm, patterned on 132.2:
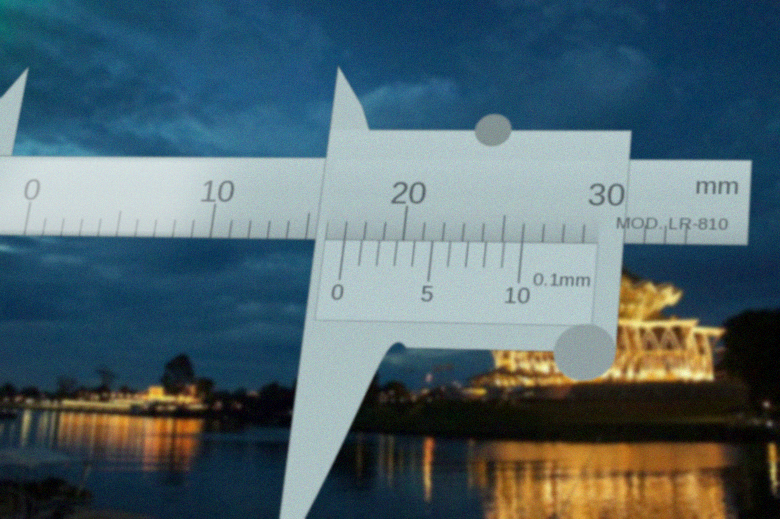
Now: 17.0
